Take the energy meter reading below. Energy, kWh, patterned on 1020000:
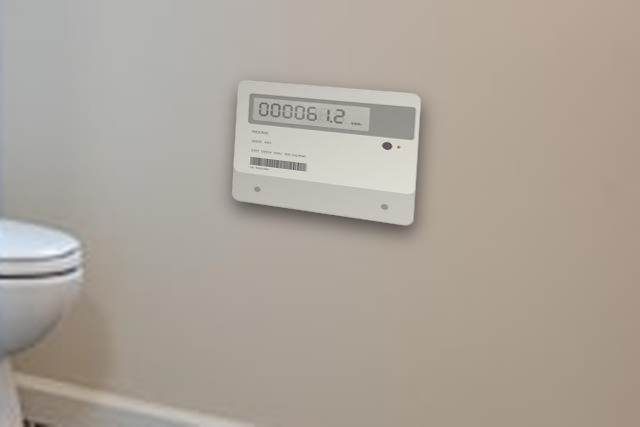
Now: 61.2
